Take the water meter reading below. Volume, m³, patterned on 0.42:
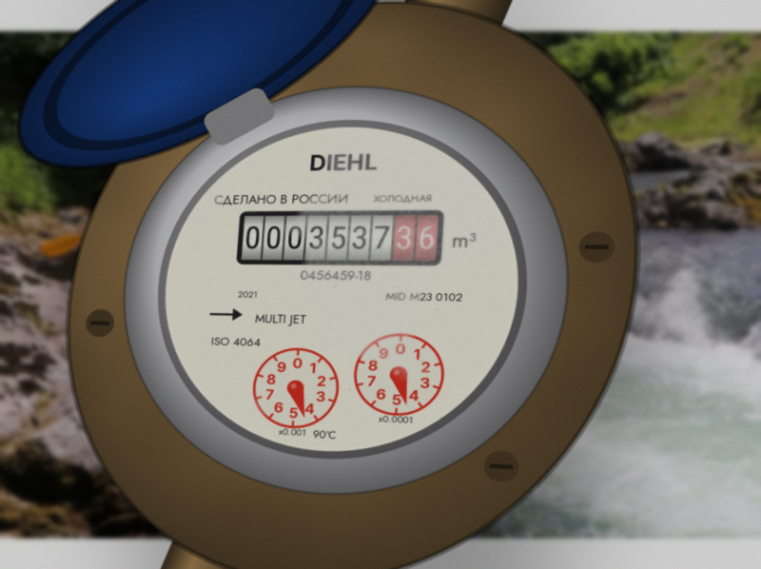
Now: 3537.3644
